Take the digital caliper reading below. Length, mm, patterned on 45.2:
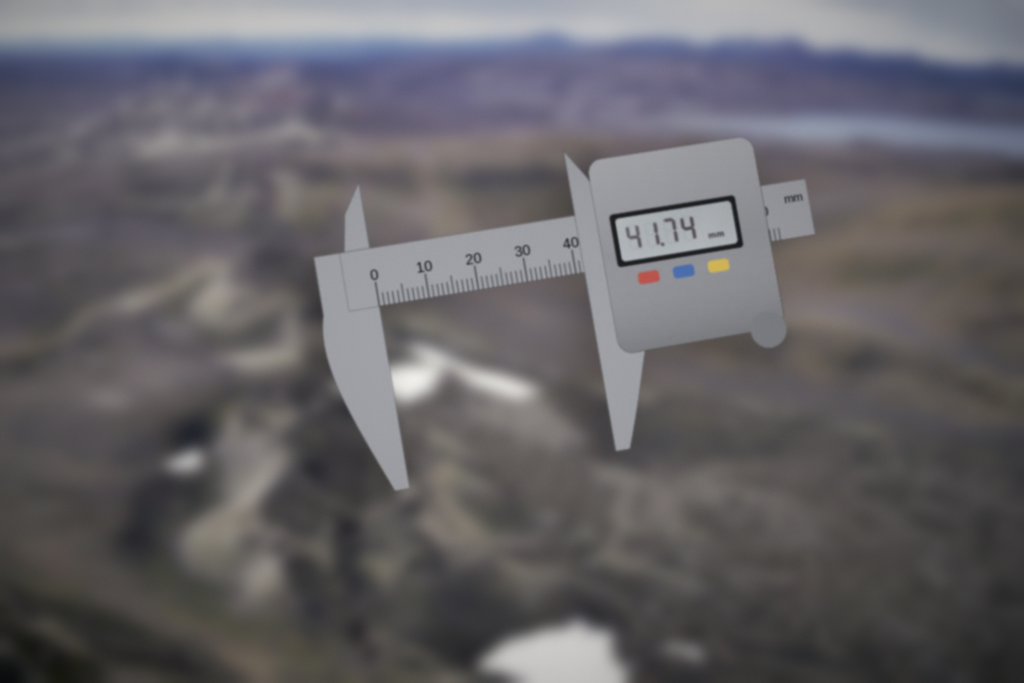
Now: 41.74
